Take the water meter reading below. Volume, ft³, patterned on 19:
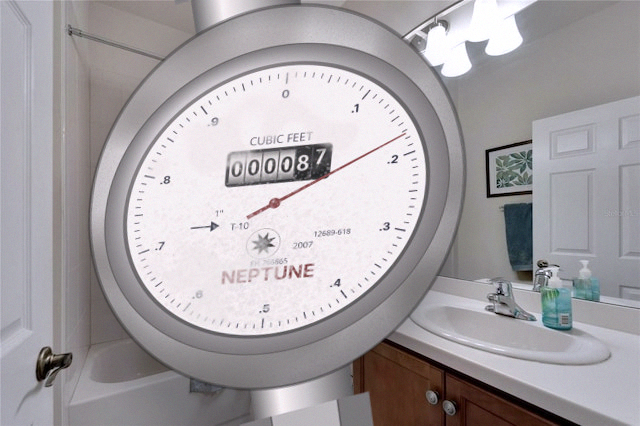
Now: 87.17
